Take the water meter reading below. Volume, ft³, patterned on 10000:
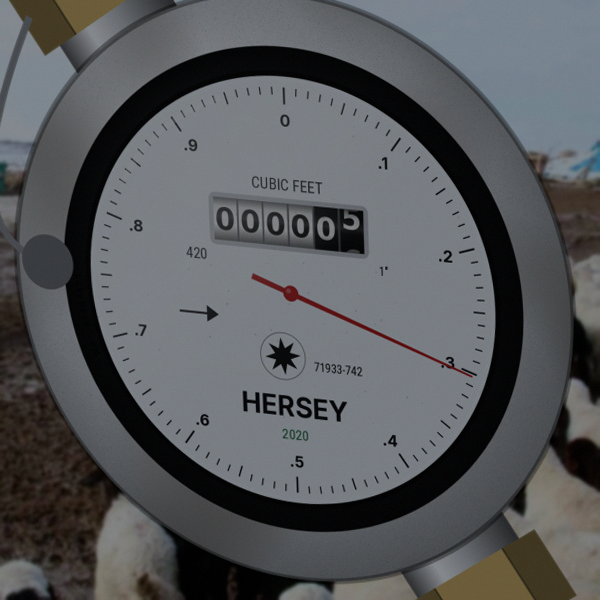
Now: 5.30
